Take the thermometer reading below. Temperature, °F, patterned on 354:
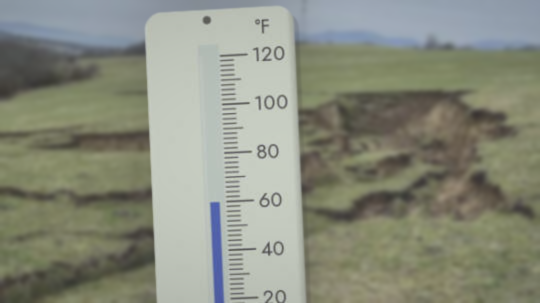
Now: 60
